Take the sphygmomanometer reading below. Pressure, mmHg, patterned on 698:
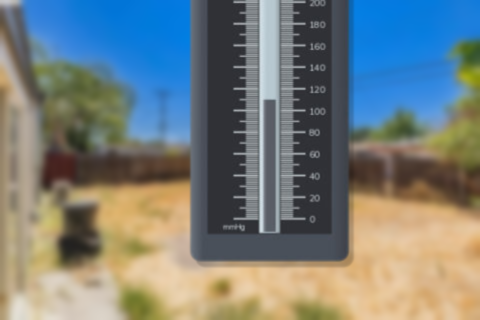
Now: 110
